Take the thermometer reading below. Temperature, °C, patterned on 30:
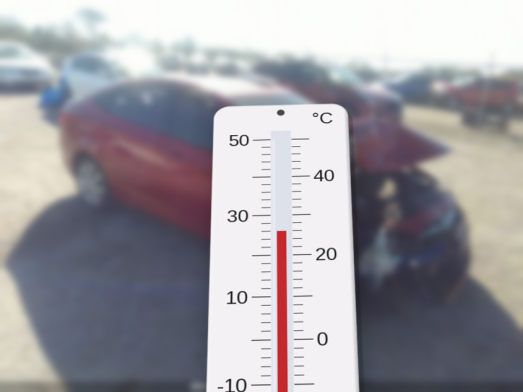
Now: 26
